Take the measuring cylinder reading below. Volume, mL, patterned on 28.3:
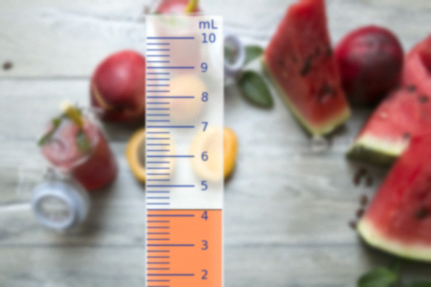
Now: 4.2
